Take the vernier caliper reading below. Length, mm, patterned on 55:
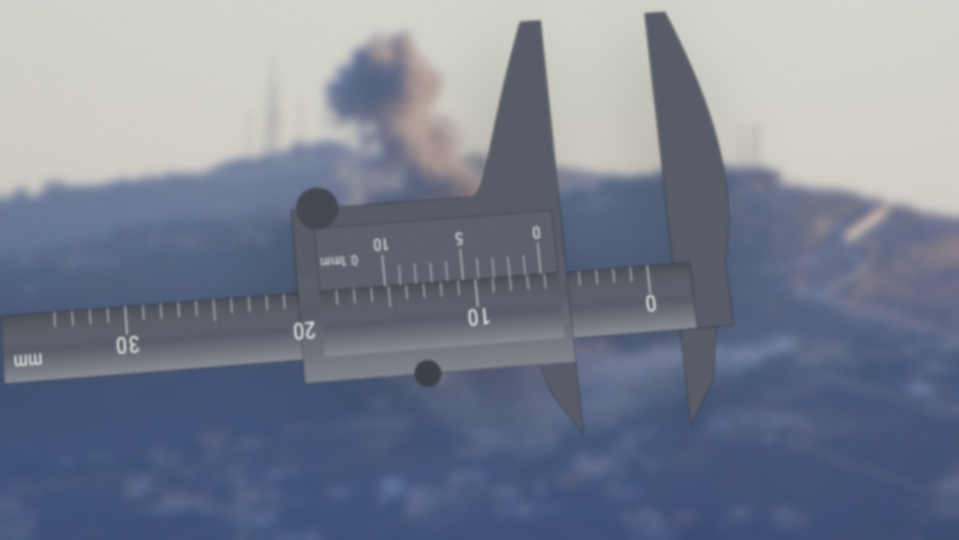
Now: 6.2
